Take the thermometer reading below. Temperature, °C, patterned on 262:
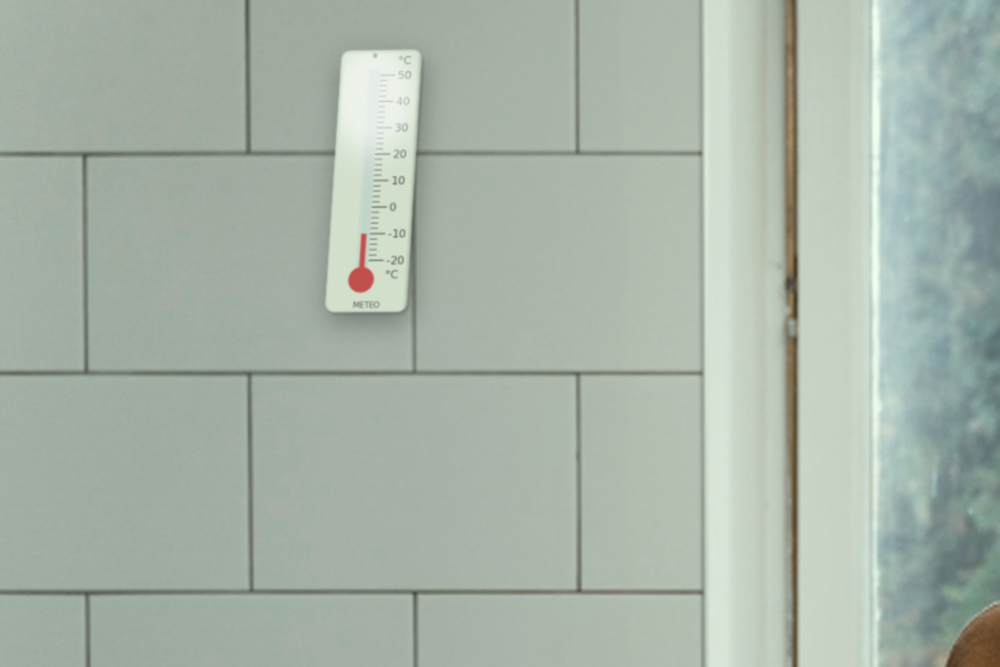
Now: -10
